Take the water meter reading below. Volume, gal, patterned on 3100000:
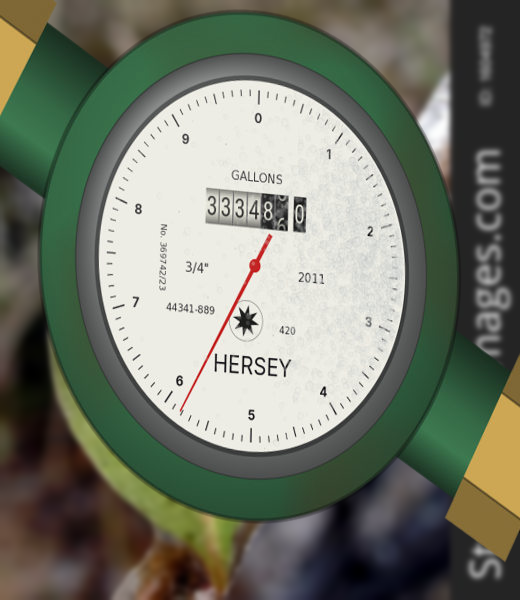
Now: 3334855.8
